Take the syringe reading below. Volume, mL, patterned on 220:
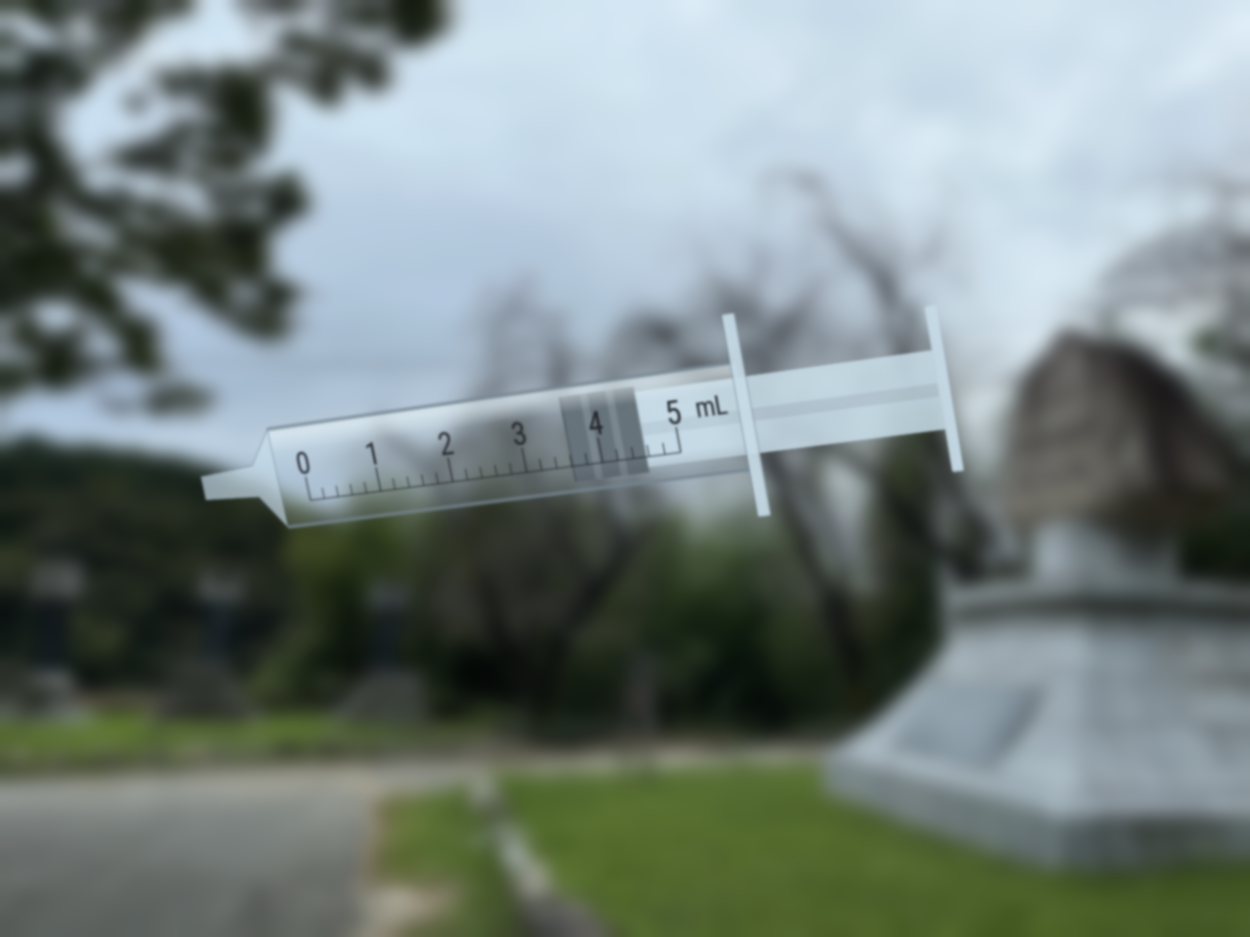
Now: 3.6
